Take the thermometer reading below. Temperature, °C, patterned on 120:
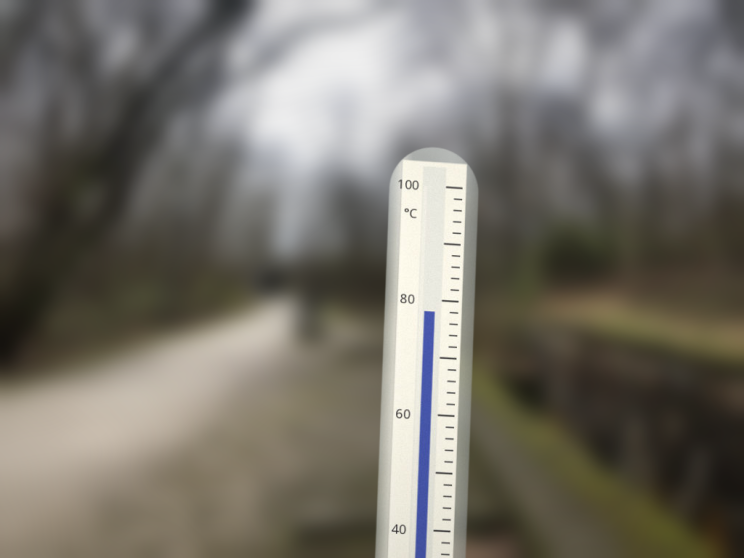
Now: 78
